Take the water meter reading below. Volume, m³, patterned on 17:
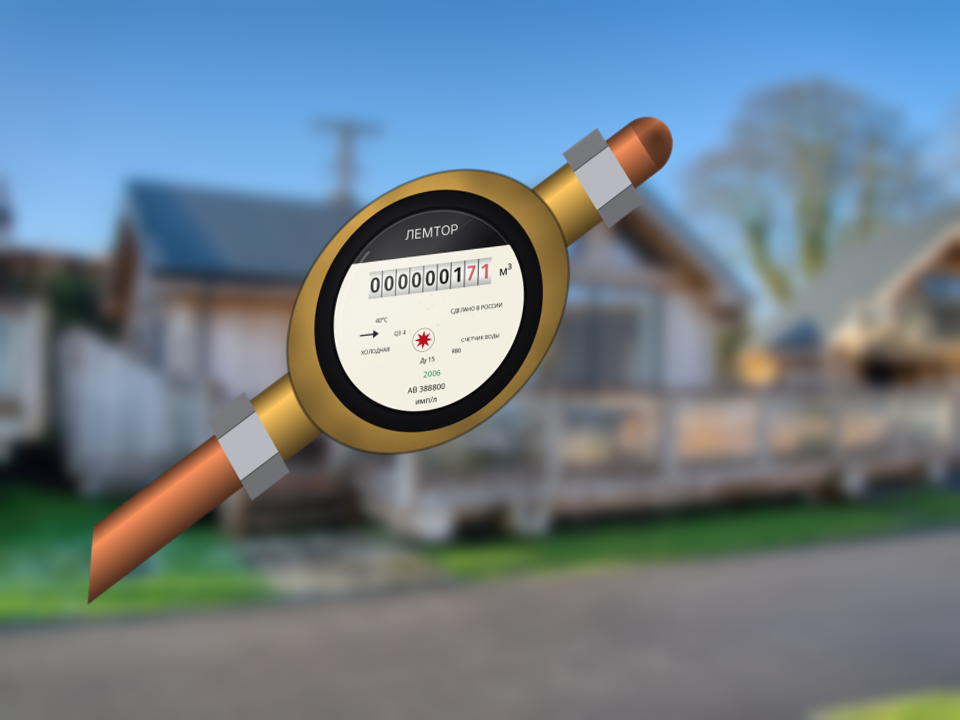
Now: 1.71
